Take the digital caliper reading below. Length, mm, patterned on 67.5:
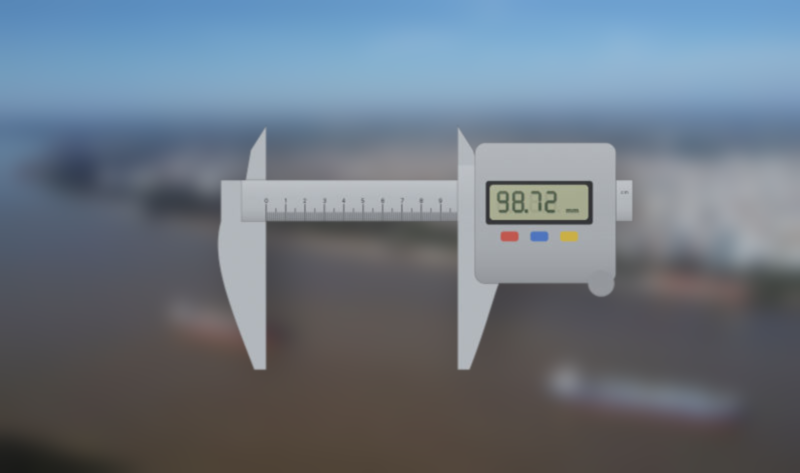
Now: 98.72
